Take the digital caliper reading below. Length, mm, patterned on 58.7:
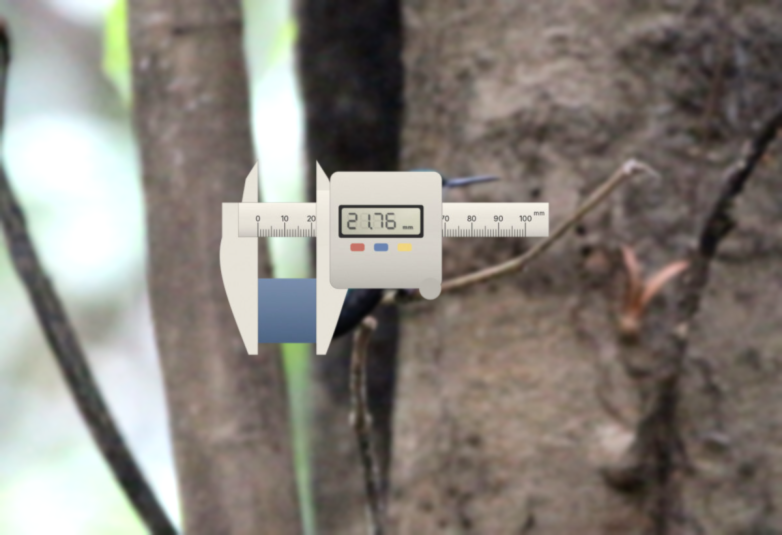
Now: 21.76
